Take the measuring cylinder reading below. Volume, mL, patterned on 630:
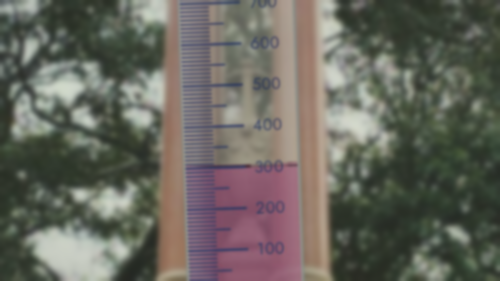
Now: 300
